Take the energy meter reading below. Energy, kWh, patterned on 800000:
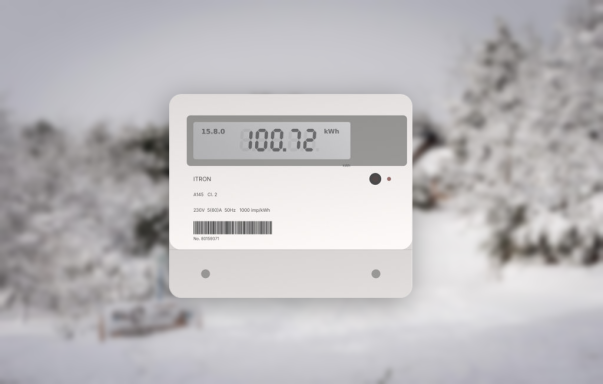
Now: 100.72
